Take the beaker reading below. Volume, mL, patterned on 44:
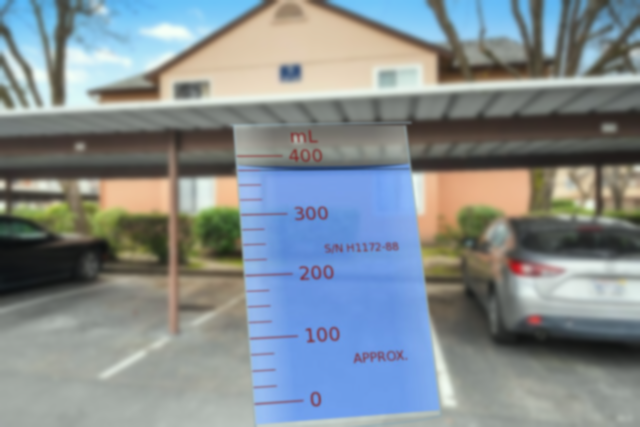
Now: 375
